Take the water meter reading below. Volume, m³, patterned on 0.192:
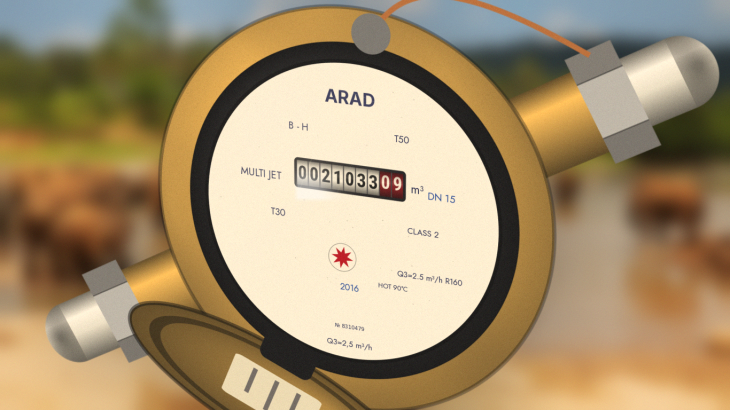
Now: 21033.09
